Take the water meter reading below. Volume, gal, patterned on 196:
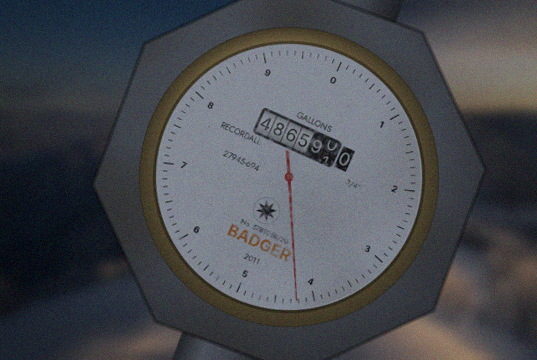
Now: 4865904.2
